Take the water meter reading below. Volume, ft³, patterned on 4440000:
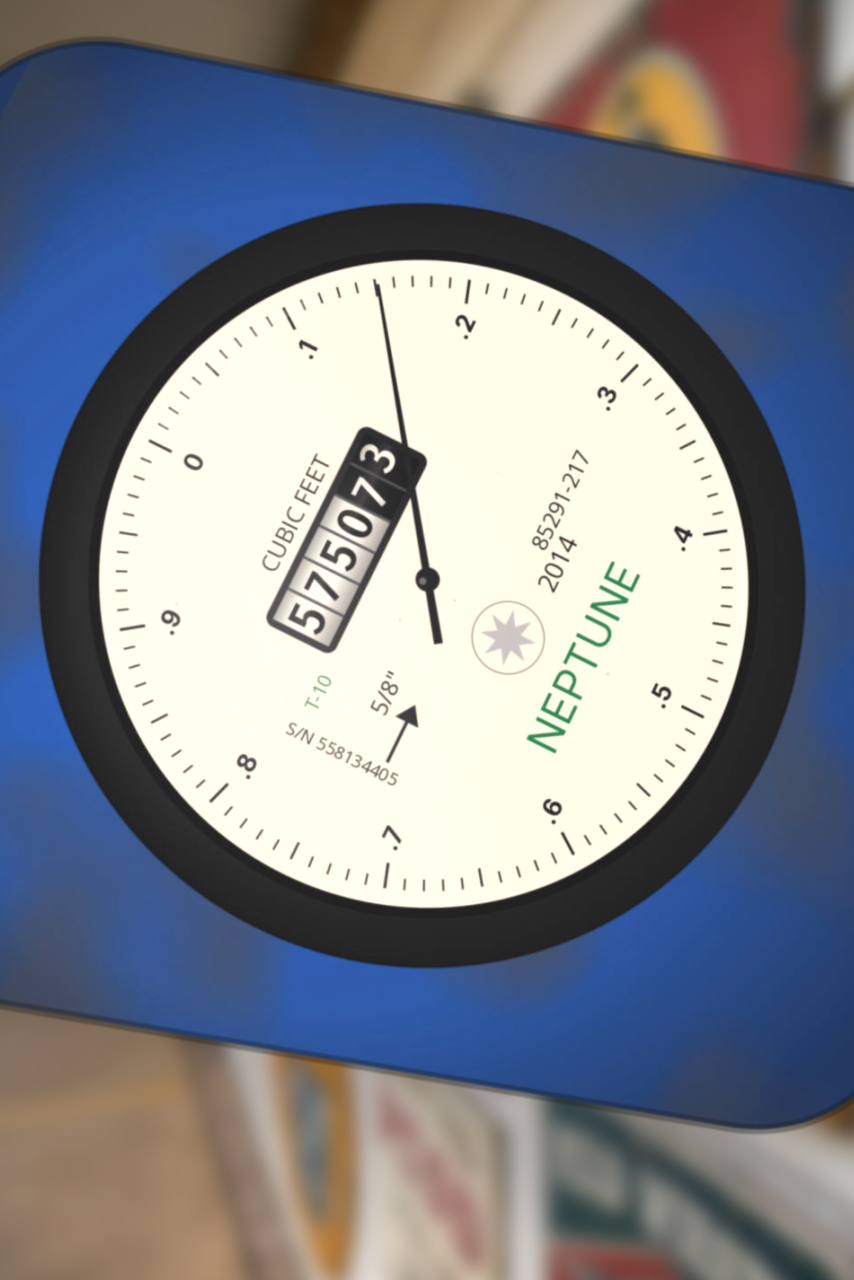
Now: 575073.15
